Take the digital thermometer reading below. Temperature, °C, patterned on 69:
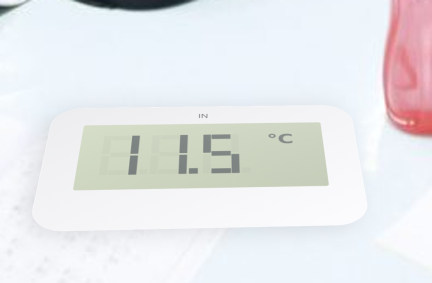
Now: 11.5
